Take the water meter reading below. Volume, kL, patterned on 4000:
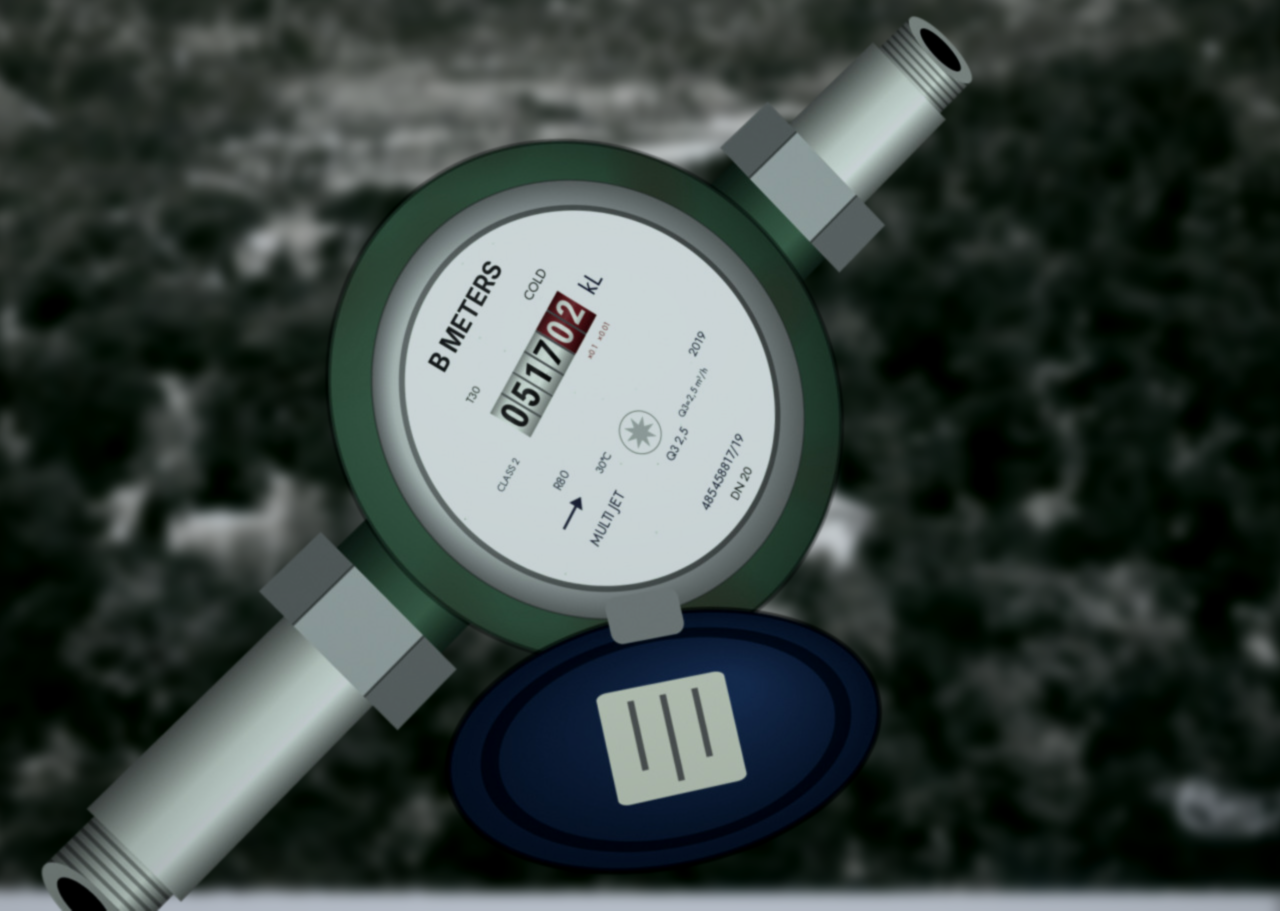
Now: 517.02
